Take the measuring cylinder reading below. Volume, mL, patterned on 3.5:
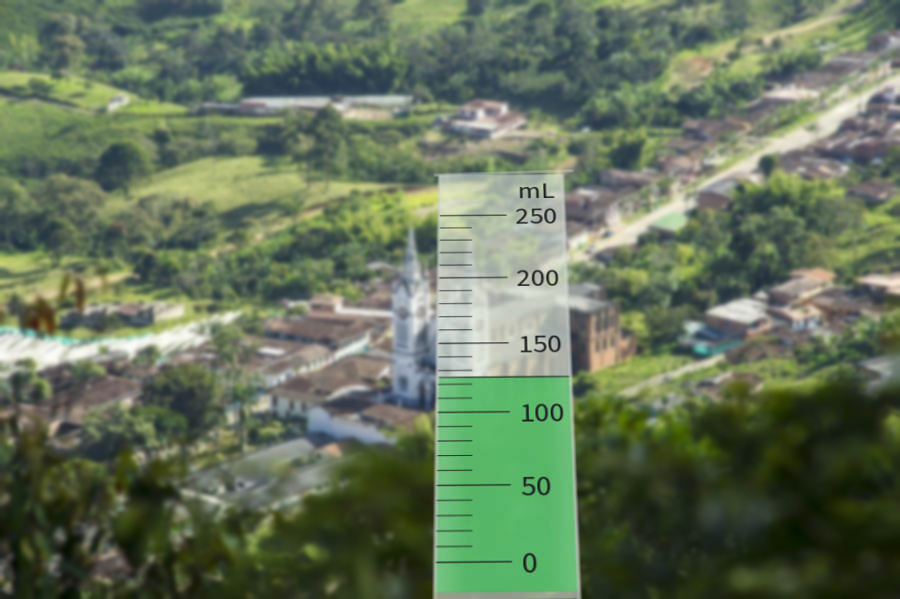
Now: 125
